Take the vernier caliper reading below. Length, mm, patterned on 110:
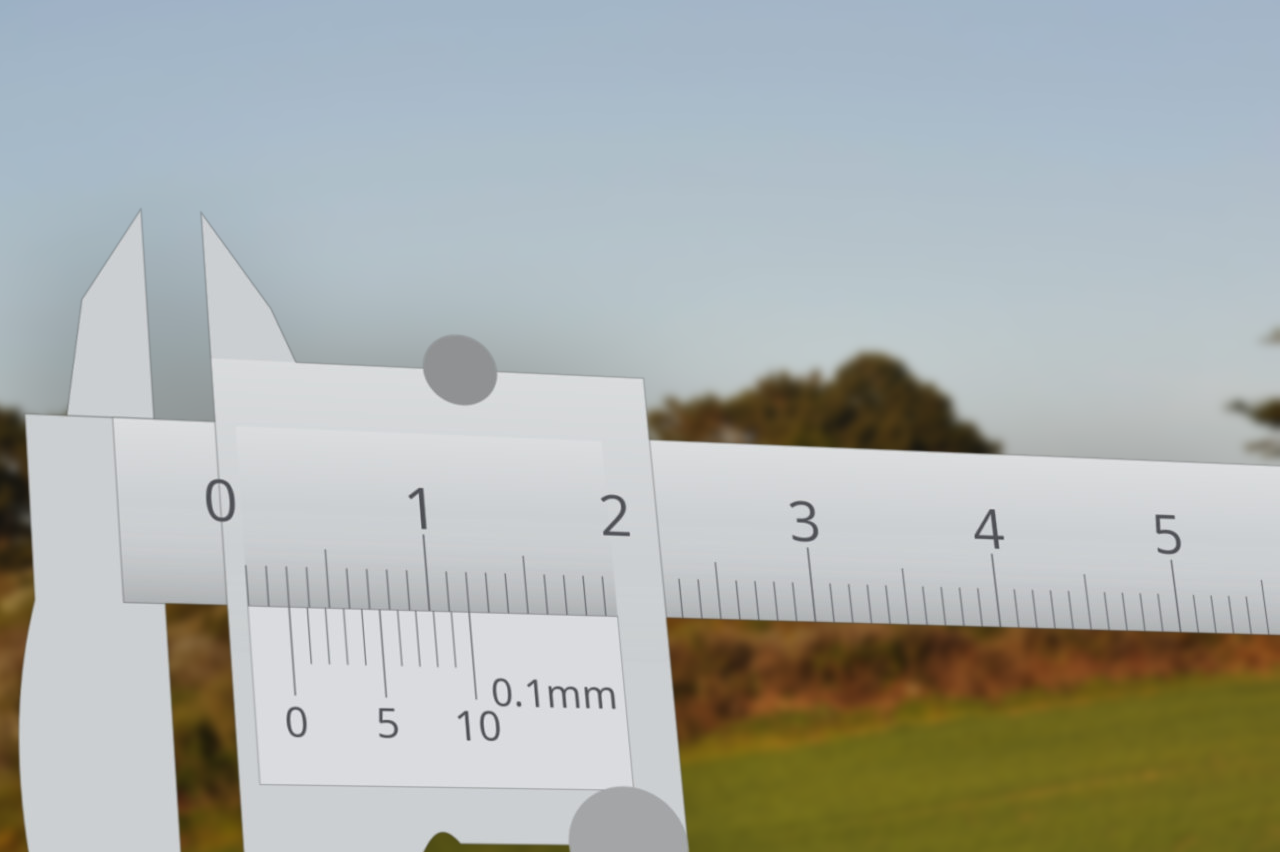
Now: 3.0
